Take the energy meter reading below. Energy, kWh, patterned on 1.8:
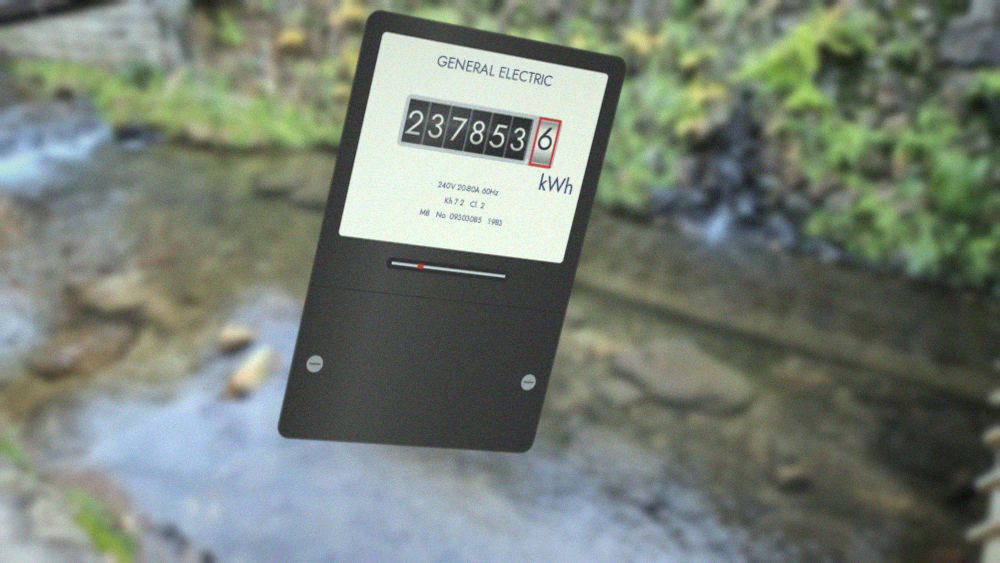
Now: 237853.6
